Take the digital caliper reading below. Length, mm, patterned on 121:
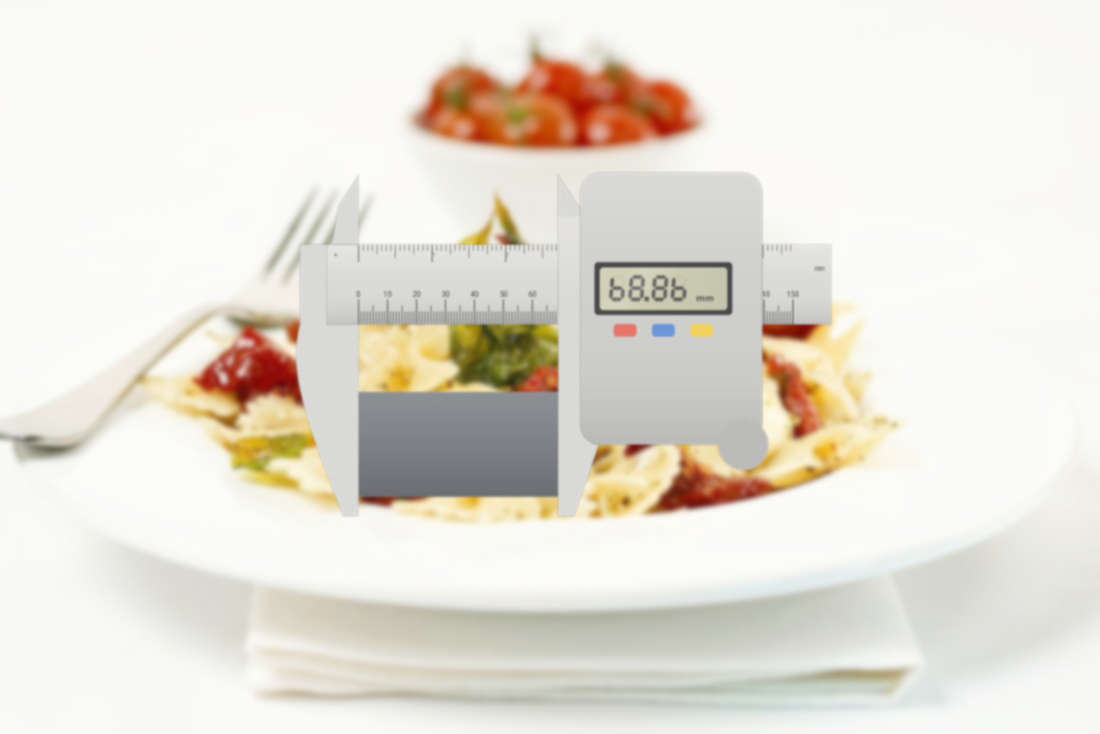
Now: 68.86
